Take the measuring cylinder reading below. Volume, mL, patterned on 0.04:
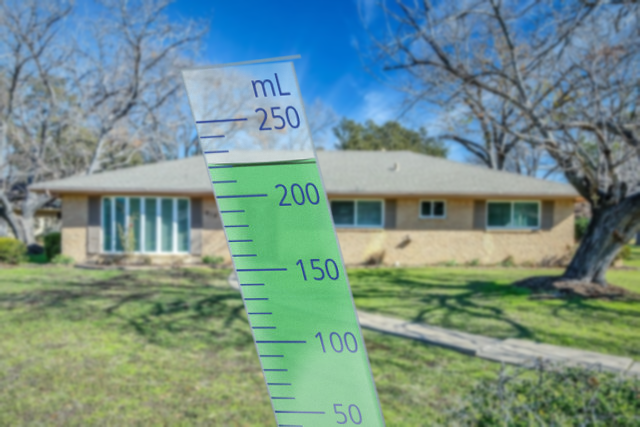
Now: 220
